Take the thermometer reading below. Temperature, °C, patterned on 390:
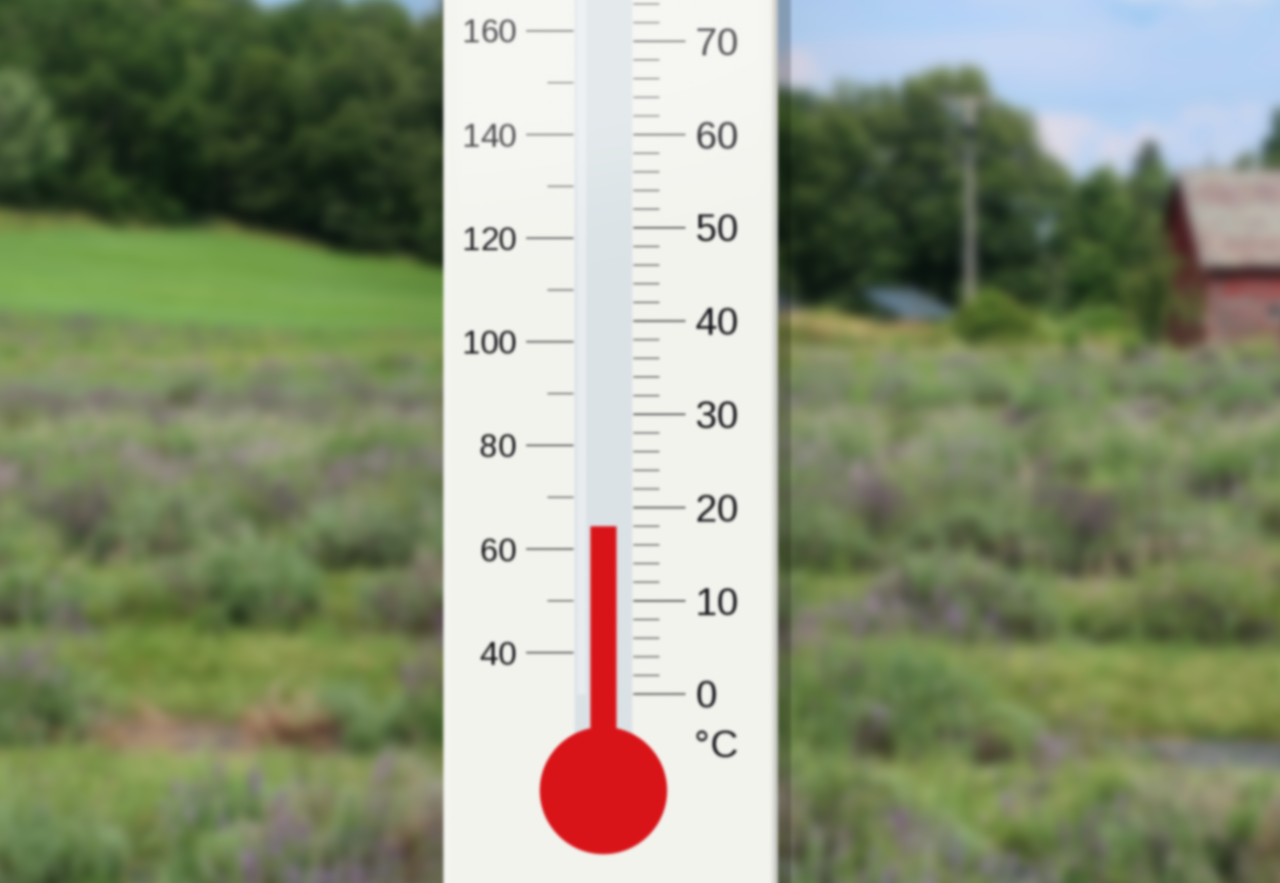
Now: 18
